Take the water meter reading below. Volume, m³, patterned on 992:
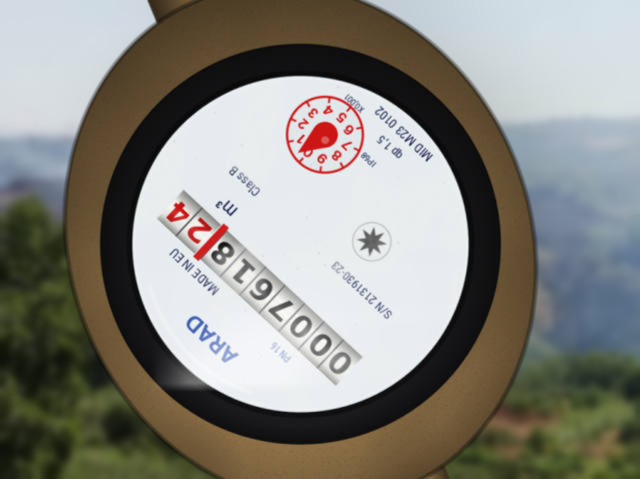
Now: 7618.240
